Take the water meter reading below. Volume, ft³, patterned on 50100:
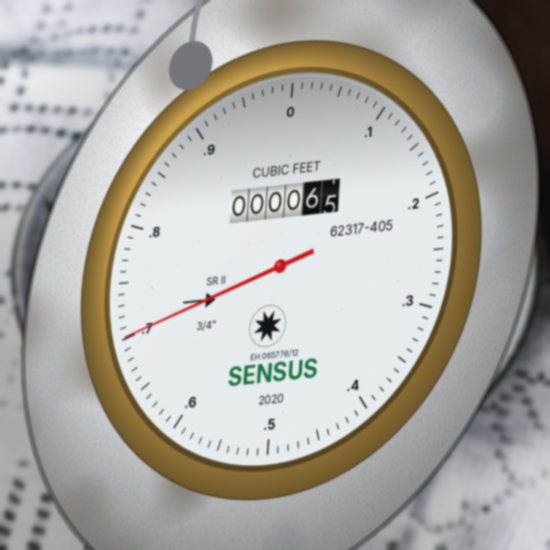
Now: 64.70
